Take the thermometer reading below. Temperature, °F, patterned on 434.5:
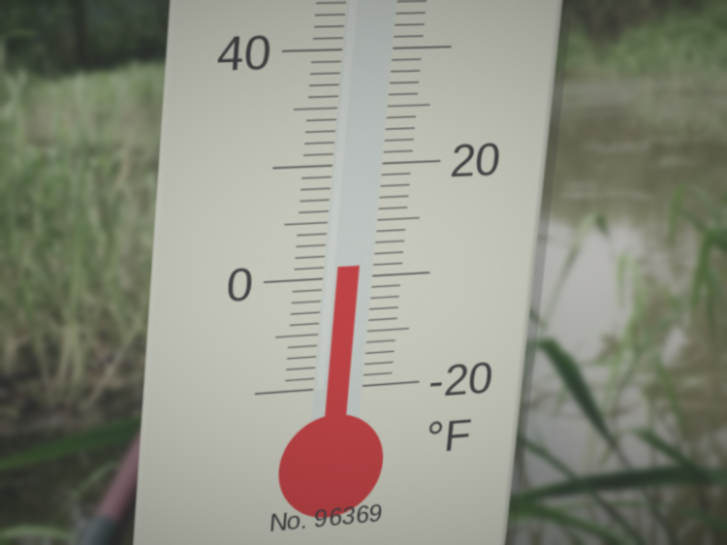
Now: 2
